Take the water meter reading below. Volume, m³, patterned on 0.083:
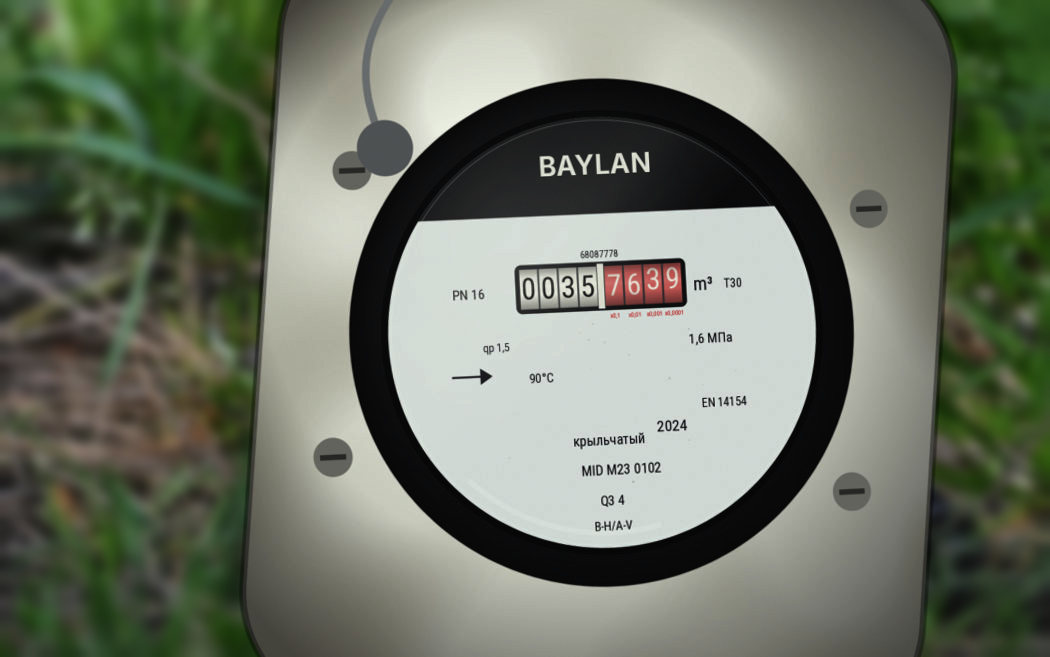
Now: 35.7639
